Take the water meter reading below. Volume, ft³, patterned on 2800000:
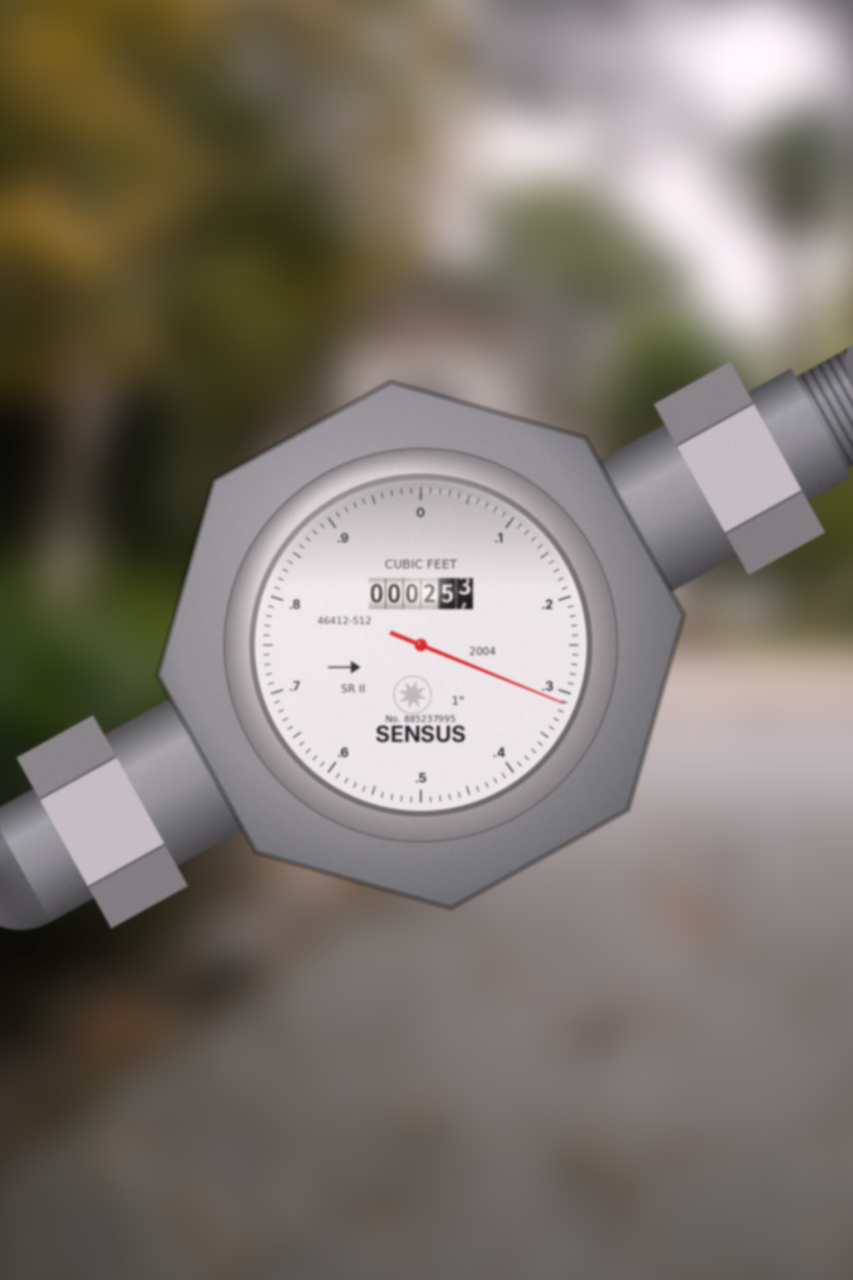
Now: 253.31
